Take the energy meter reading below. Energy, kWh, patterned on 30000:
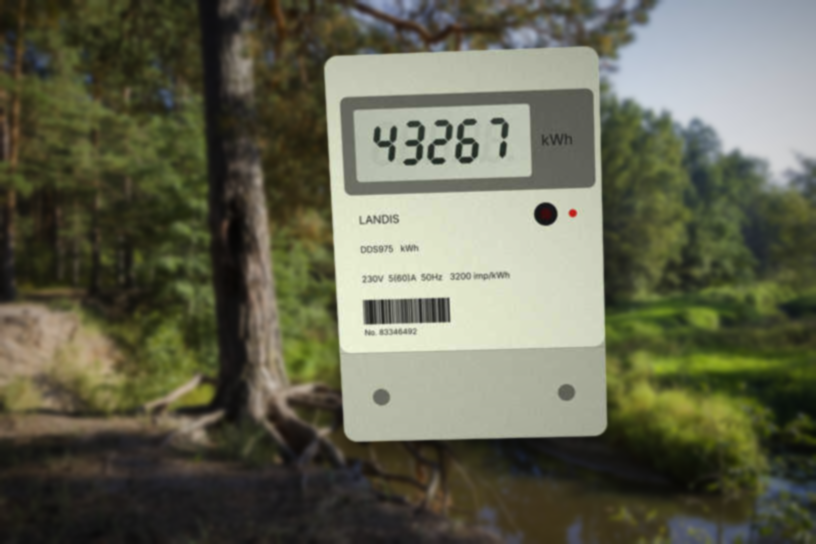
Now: 43267
